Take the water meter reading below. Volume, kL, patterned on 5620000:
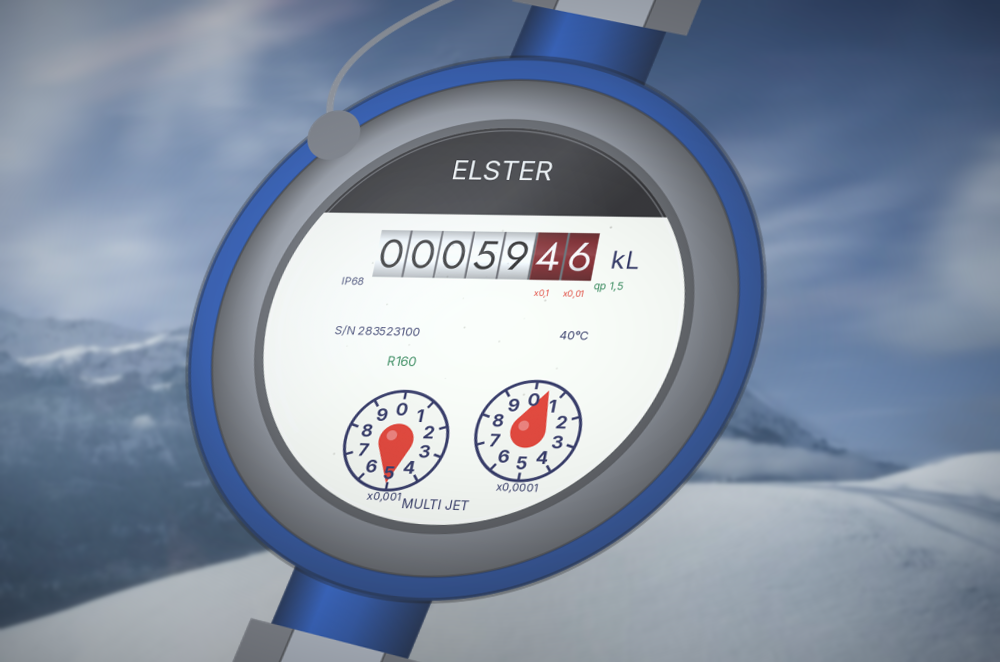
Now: 59.4650
